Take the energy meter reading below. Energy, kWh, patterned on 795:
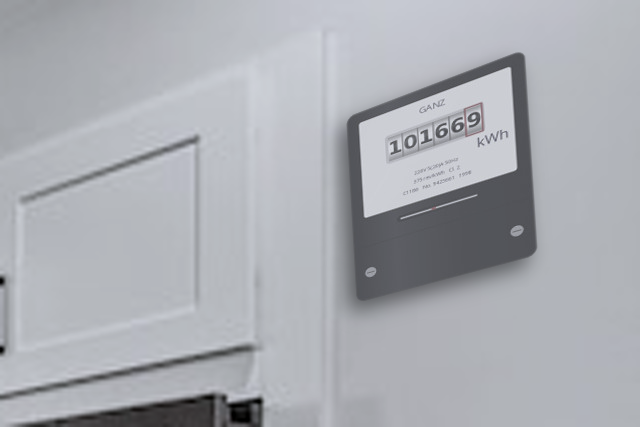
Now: 10166.9
